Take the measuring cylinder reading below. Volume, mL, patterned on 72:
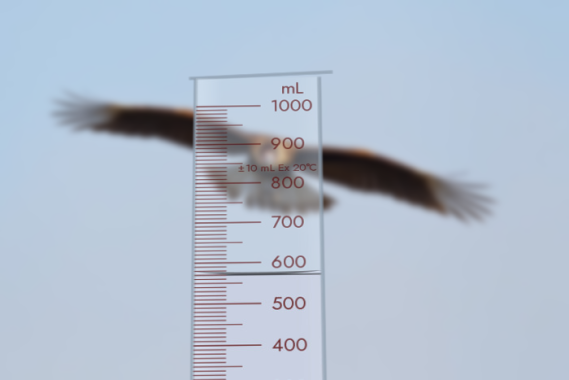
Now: 570
